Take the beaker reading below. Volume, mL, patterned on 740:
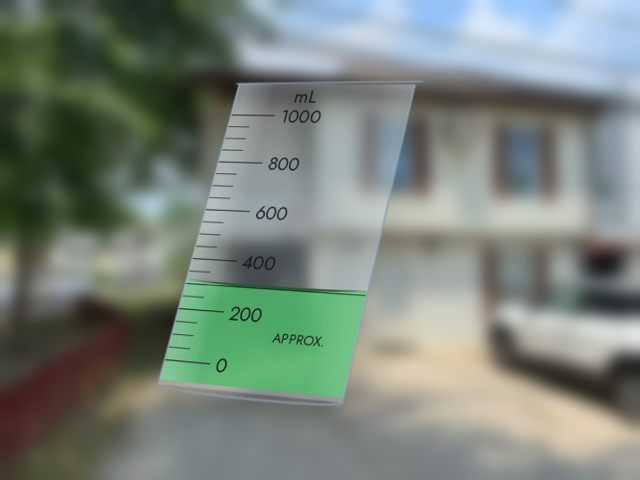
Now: 300
